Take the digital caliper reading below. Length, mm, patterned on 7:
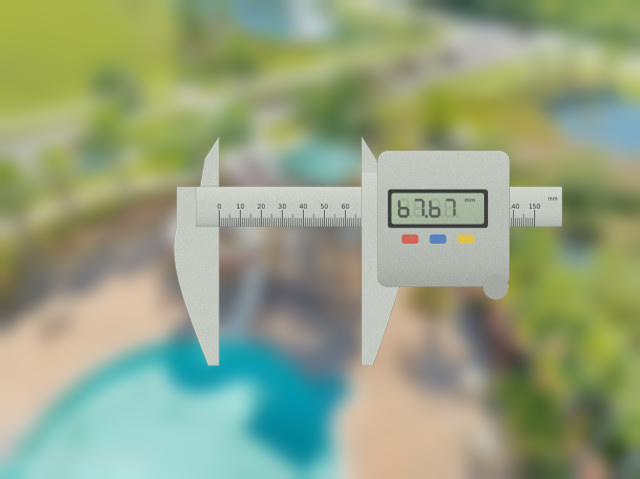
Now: 67.67
